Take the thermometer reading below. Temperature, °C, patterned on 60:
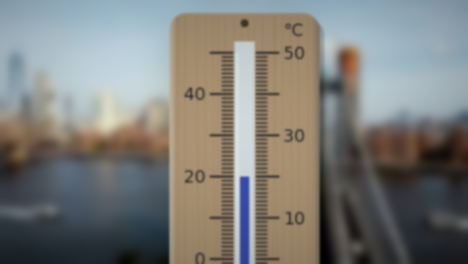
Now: 20
